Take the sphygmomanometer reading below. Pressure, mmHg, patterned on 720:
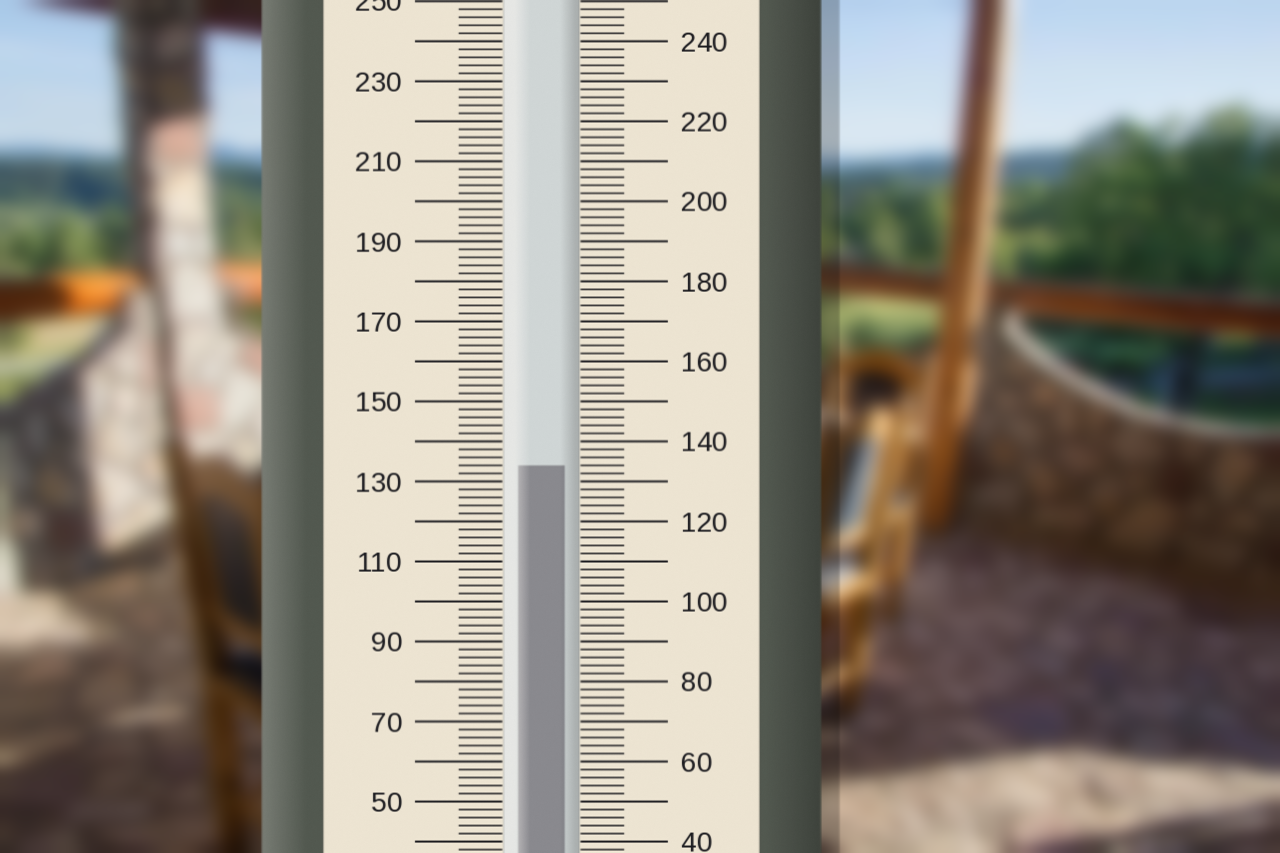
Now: 134
